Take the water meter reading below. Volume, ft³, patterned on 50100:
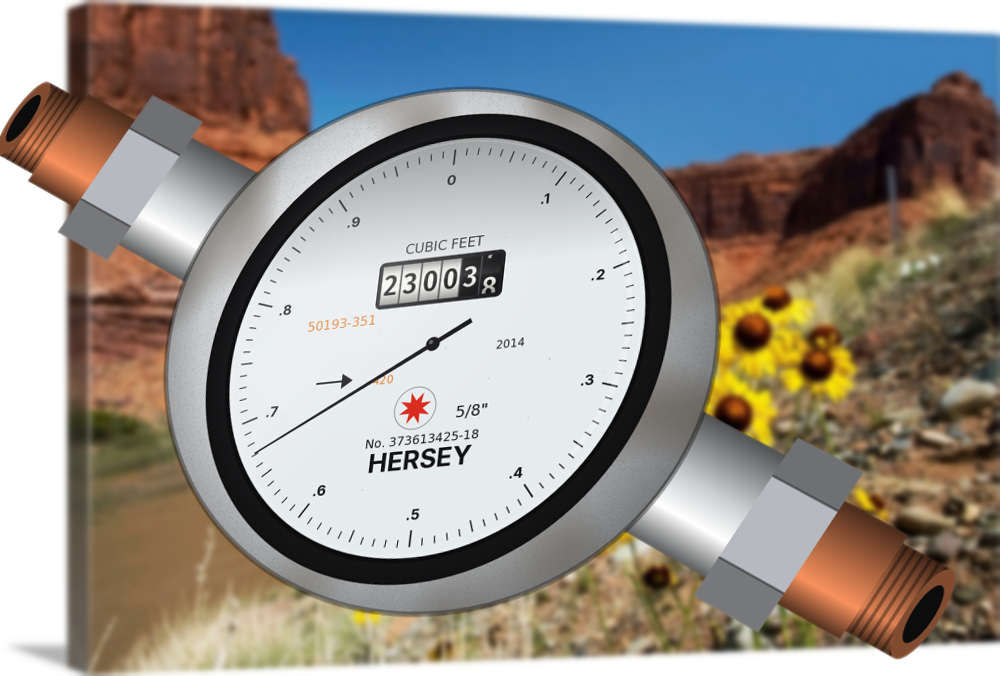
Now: 230037.67
